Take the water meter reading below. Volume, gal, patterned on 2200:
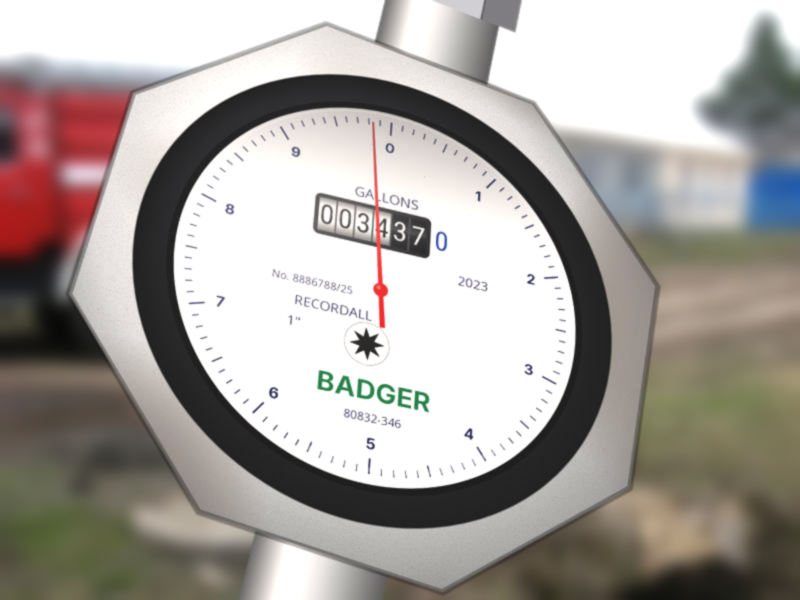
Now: 34369.8
